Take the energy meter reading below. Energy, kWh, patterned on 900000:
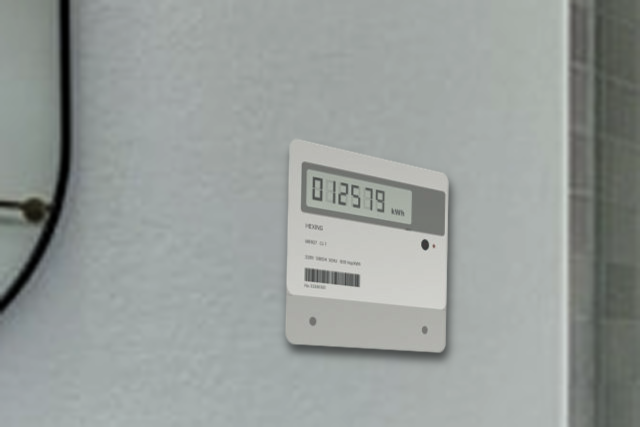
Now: 12579
